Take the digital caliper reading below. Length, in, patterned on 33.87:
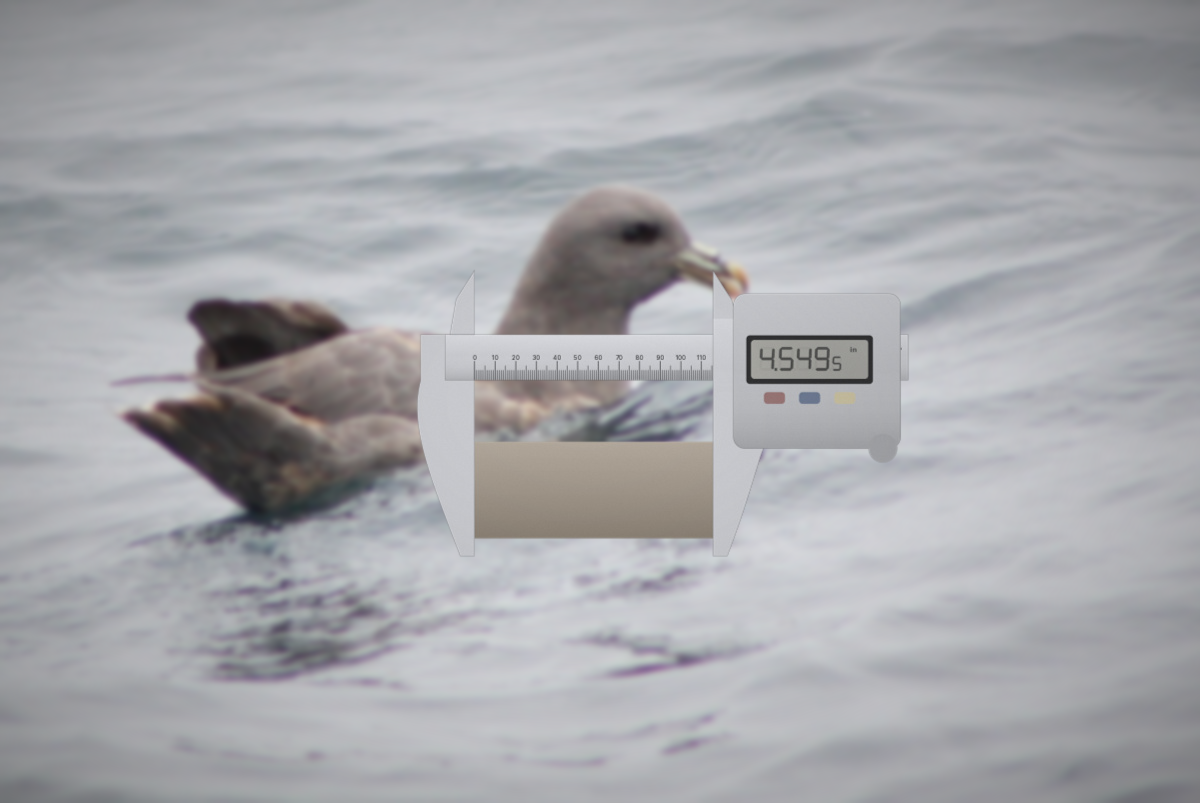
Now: 4.5495
